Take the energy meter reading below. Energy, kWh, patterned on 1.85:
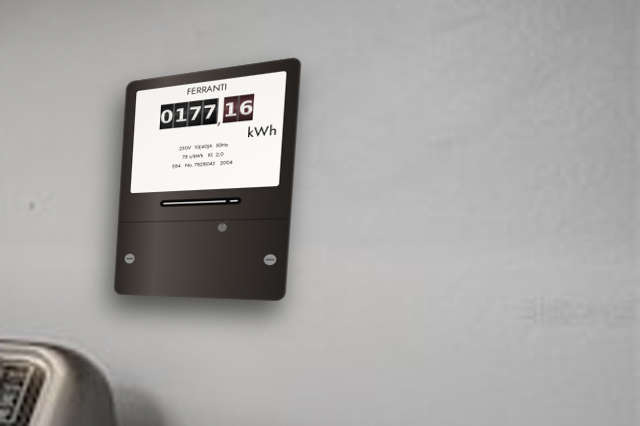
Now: 177.16
